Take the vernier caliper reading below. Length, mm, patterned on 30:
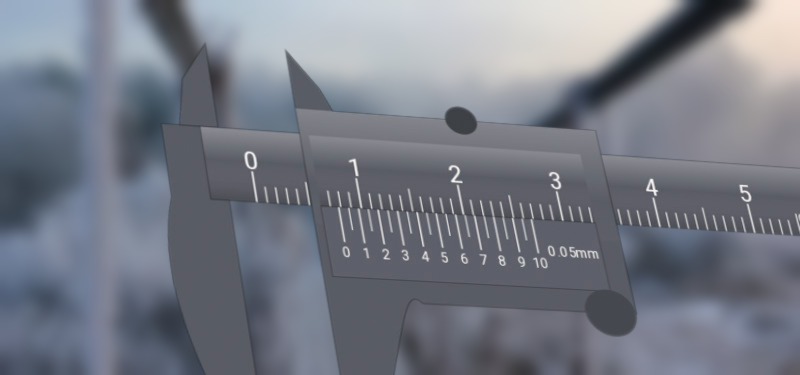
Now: 7.8
